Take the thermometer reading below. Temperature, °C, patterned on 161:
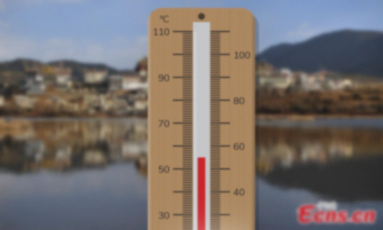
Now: 55
